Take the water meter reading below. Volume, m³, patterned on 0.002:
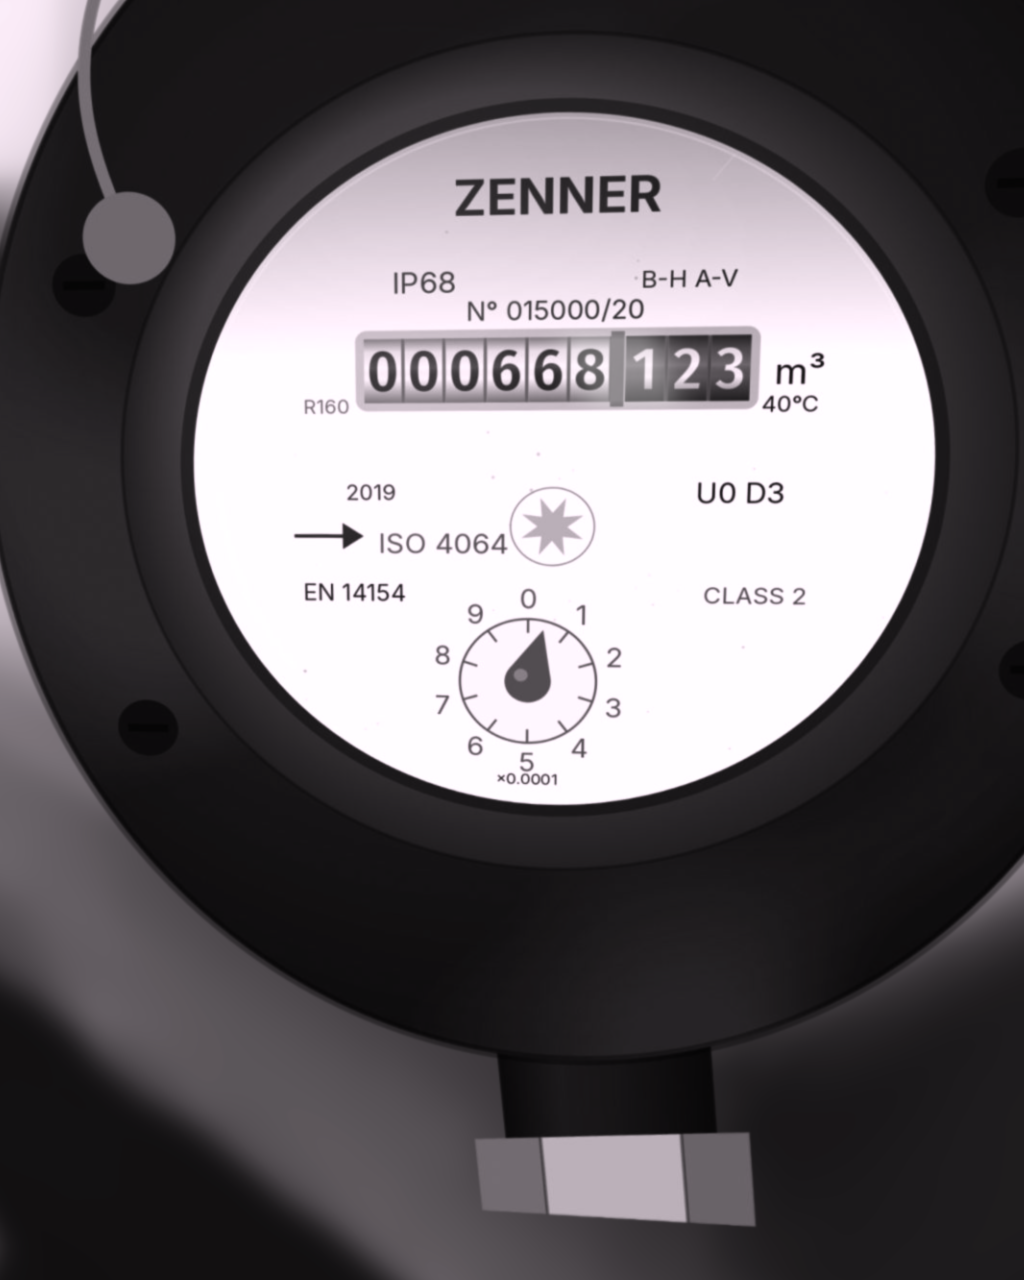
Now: 668.1230
